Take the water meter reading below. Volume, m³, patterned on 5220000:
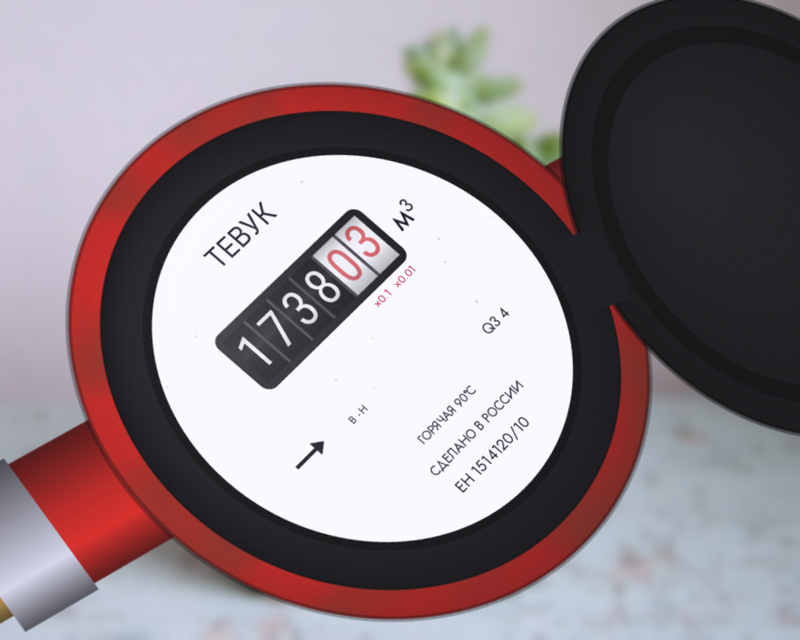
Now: 1738.03
